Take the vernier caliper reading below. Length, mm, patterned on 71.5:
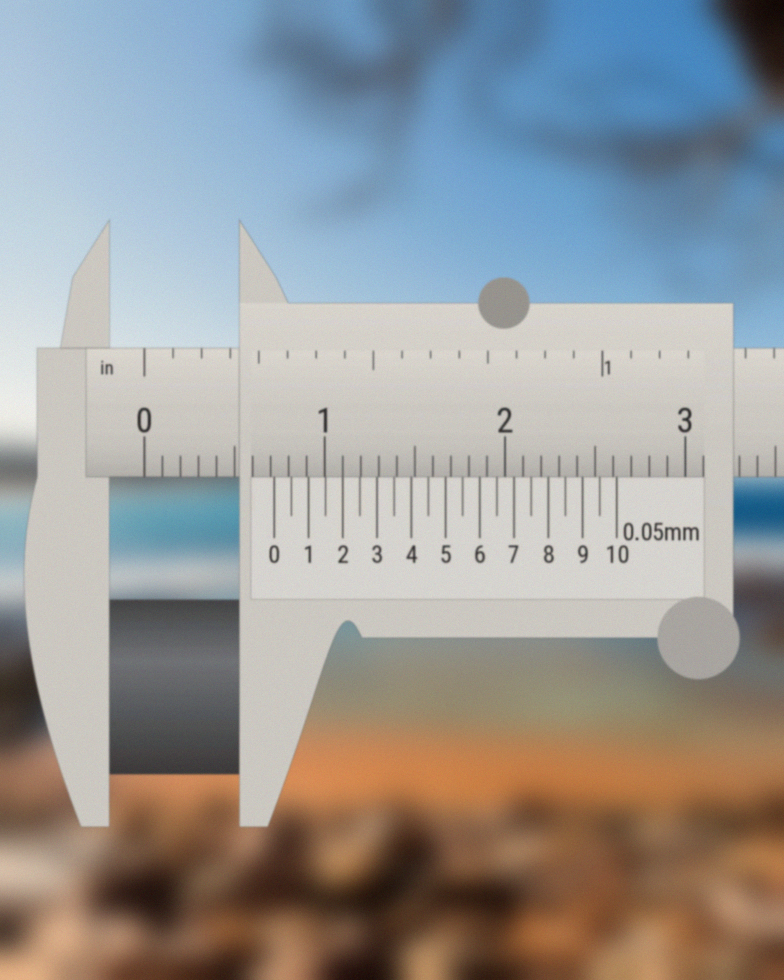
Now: 7.2
